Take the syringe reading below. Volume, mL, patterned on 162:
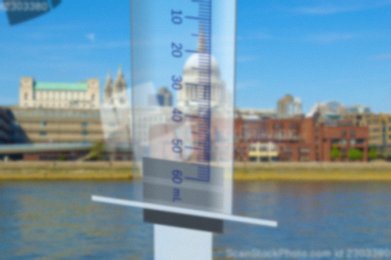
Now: 55
